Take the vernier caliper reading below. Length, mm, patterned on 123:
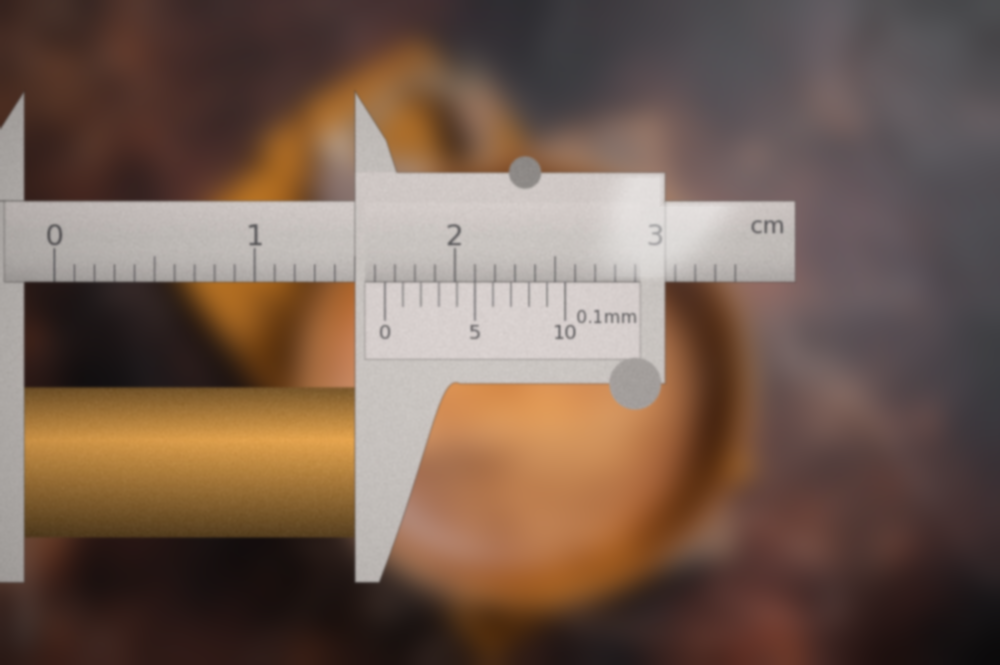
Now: 16.5
